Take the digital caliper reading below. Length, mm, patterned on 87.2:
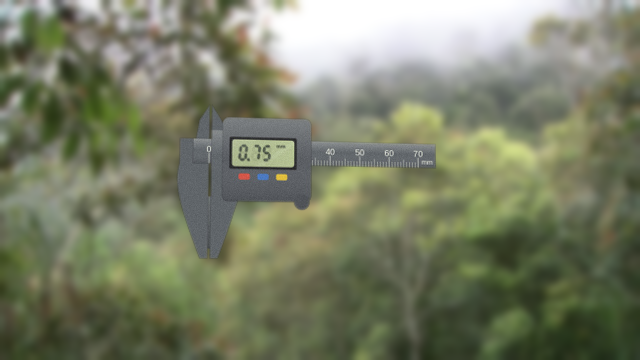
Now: 0.75
